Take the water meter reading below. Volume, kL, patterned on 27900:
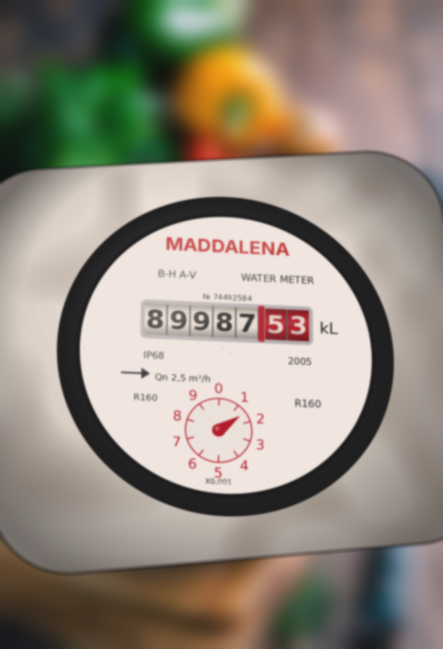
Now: 89987.531
